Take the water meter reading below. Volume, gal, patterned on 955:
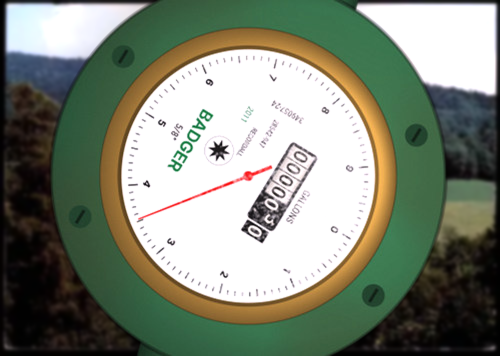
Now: 33.5
